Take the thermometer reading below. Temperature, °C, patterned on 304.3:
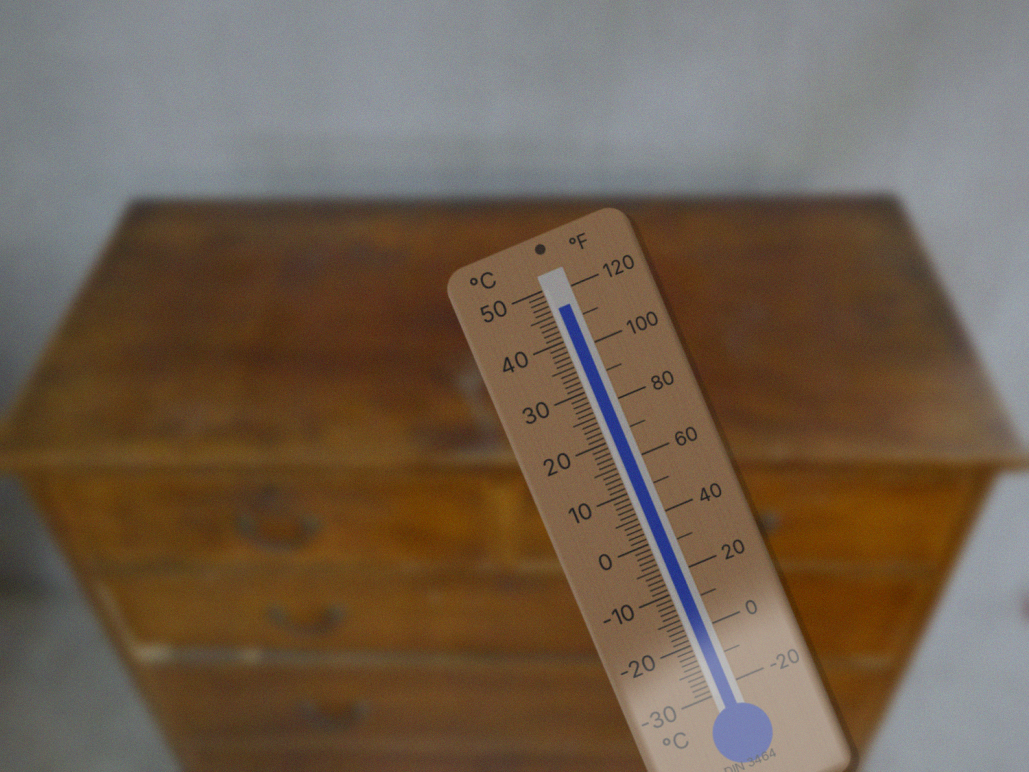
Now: 46
